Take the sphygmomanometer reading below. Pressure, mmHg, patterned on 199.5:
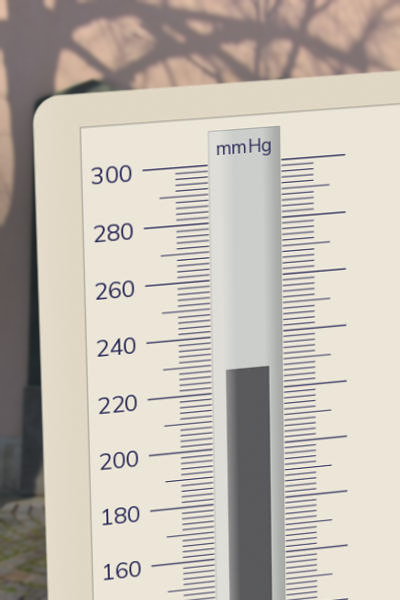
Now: 228
